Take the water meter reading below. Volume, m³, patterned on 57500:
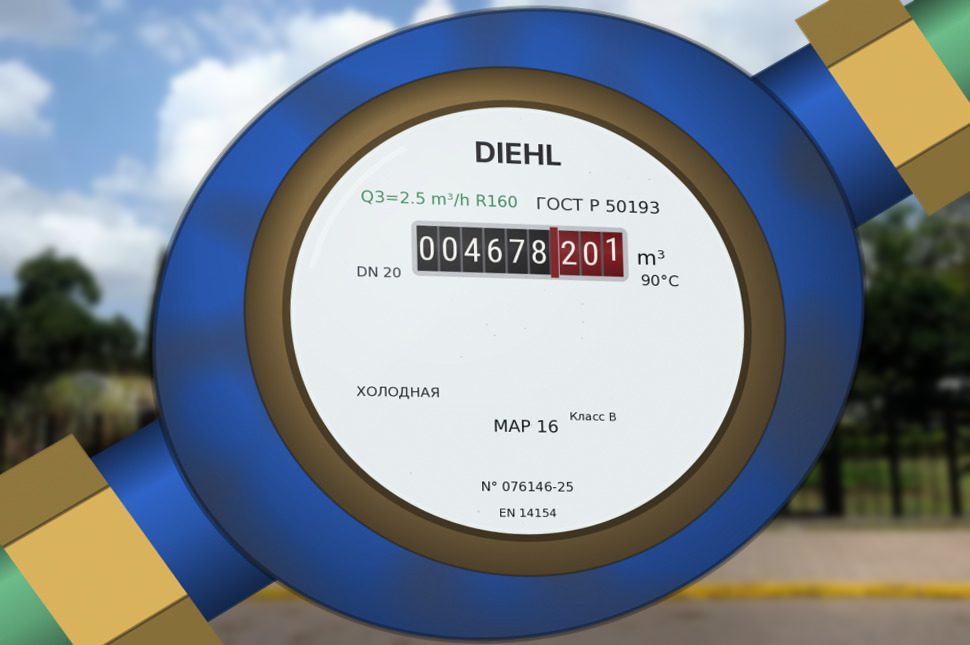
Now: 4678.201
